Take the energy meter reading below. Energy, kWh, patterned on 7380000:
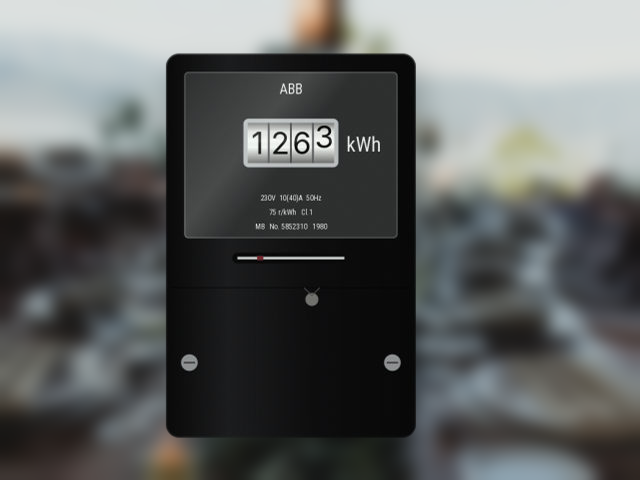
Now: 1263
